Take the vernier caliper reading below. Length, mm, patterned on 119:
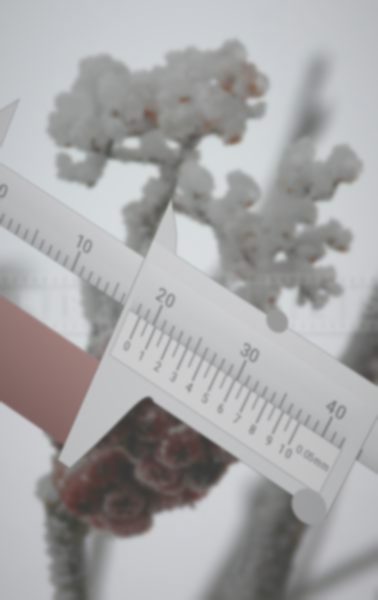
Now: 18.4
